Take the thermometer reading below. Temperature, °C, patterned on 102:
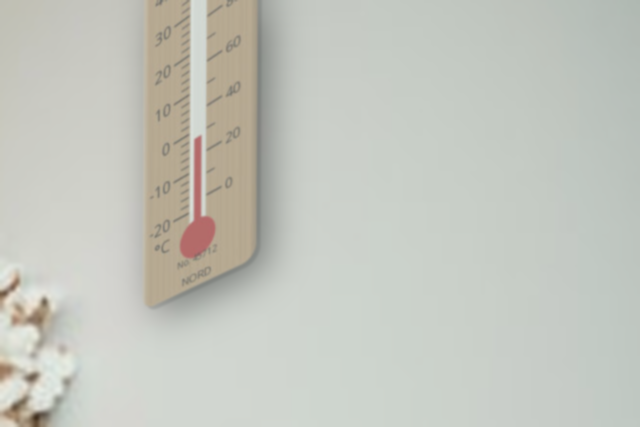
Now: -2
